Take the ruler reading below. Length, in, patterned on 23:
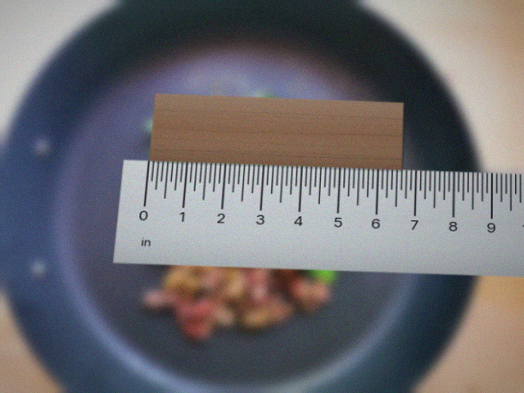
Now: 6.625
